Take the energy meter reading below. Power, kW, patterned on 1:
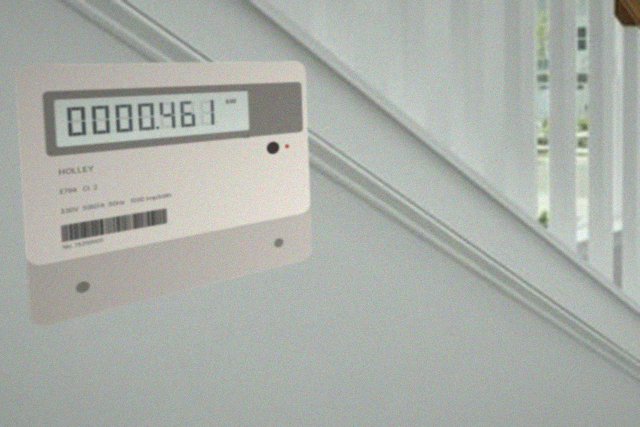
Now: 0.461
